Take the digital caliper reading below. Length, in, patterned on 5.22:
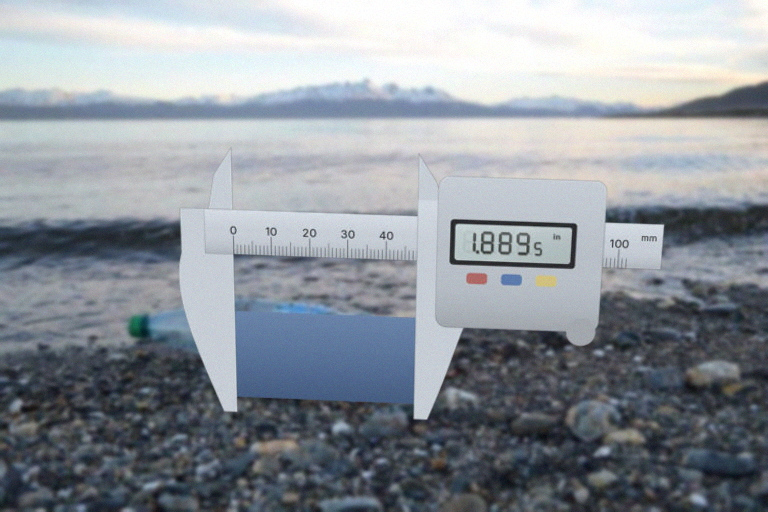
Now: 1.8895
